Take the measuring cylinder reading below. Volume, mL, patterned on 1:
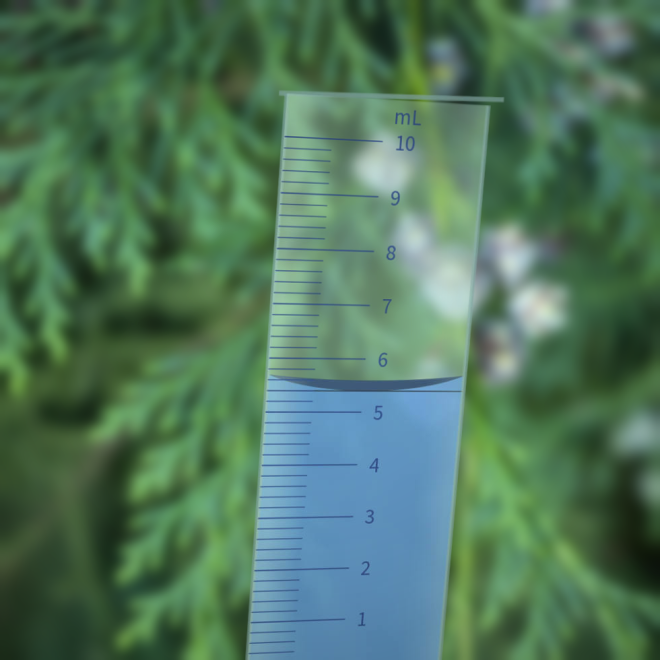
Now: 5.4
